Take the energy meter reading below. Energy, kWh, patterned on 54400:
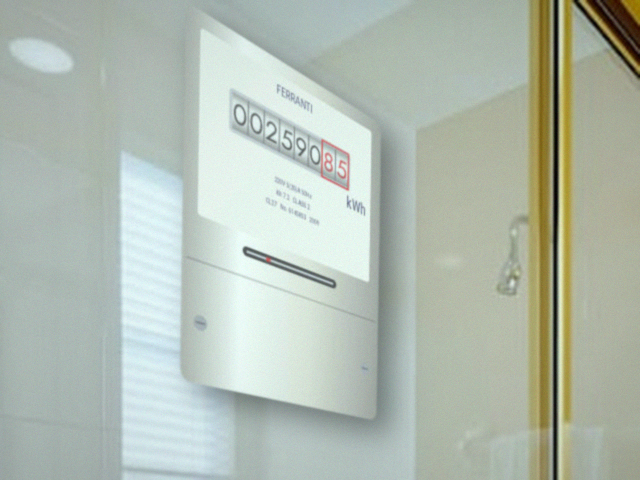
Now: 2590.85
